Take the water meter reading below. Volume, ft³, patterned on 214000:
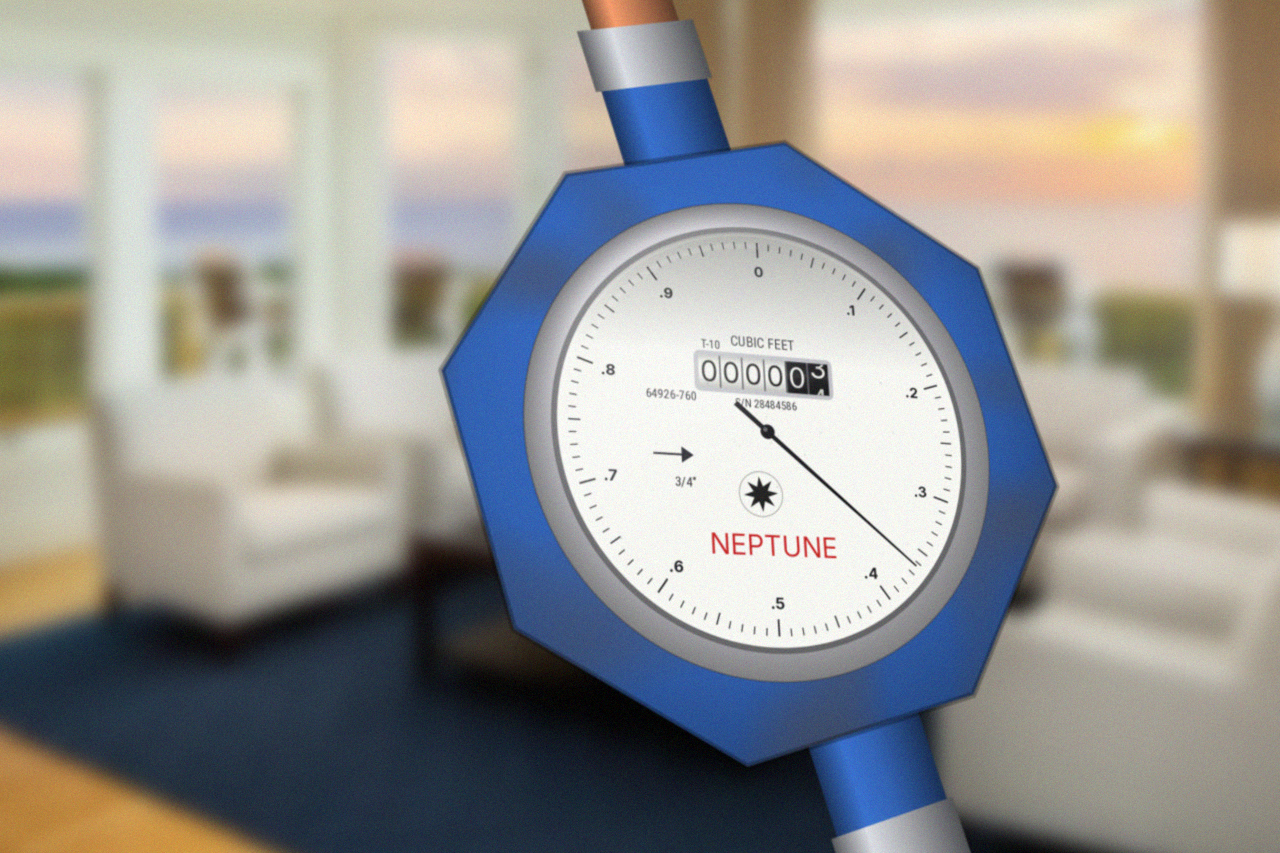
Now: 3.36
